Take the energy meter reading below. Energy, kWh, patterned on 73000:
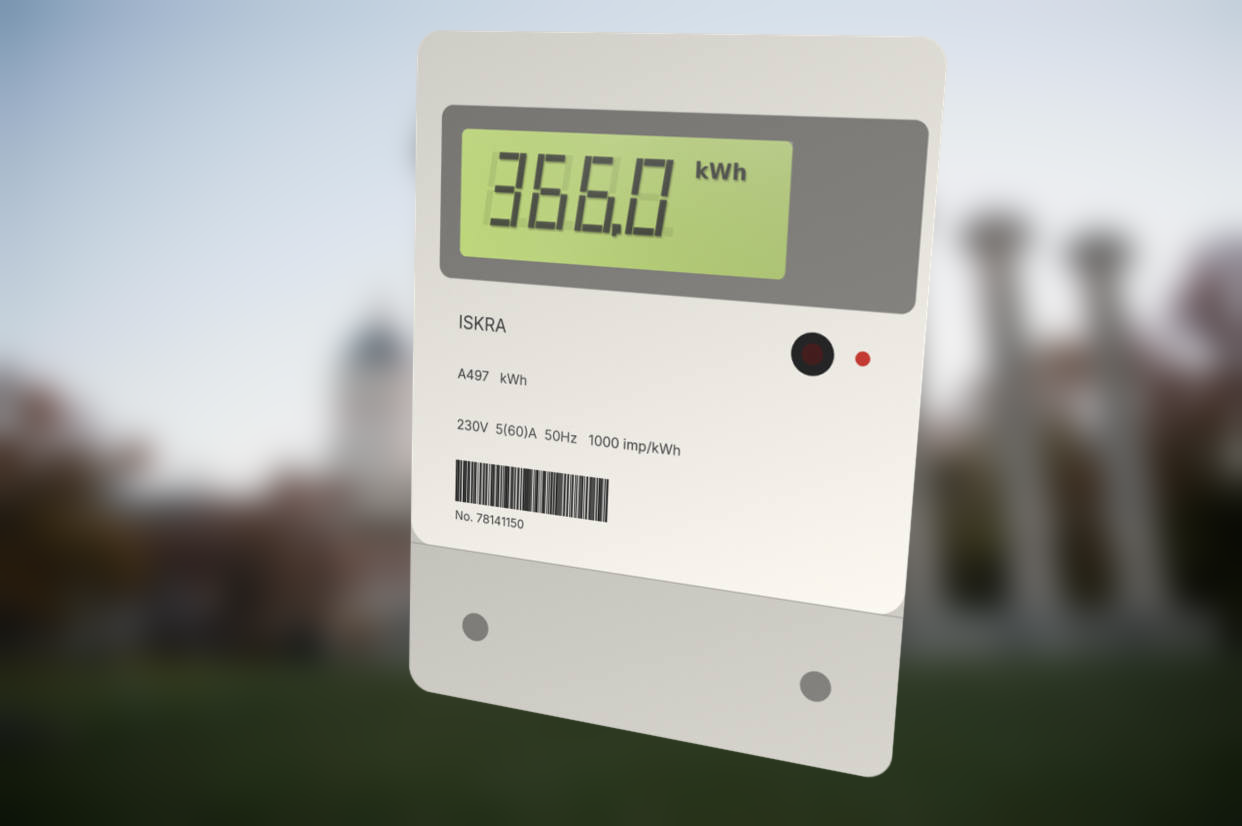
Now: 366.0
